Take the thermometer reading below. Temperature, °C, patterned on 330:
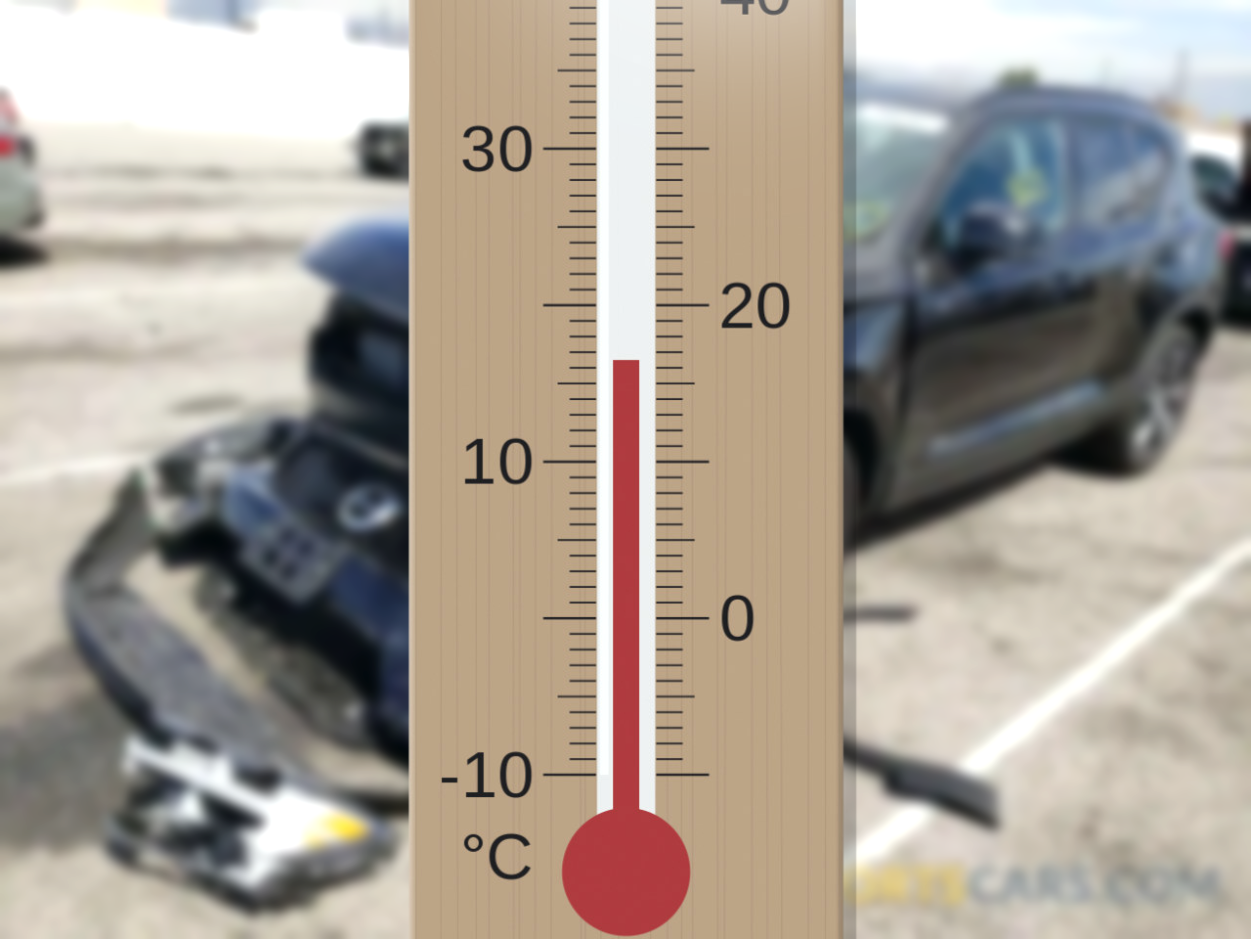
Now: 16.5
